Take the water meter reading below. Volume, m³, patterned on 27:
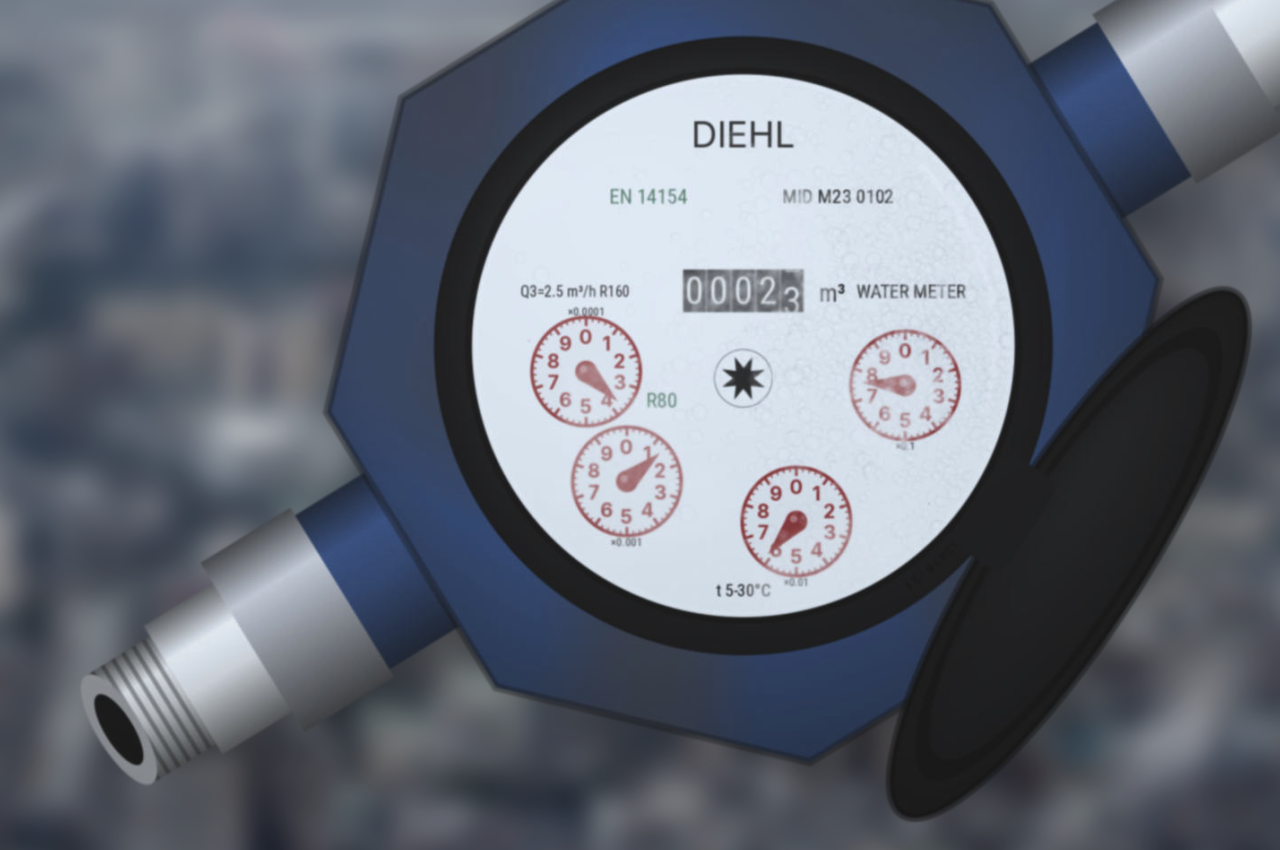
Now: 22.7613
